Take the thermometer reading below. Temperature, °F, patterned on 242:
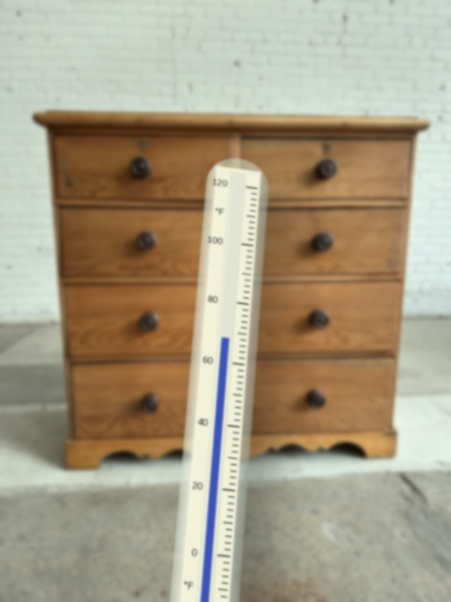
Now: 68
